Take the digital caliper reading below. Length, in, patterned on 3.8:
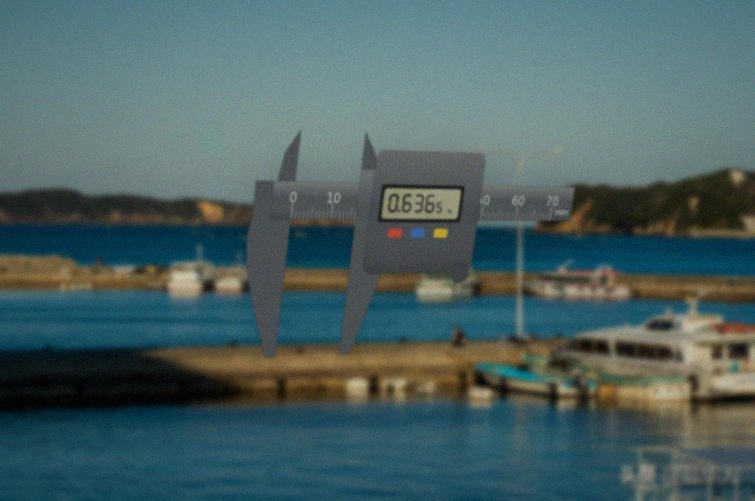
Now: 0.6365
